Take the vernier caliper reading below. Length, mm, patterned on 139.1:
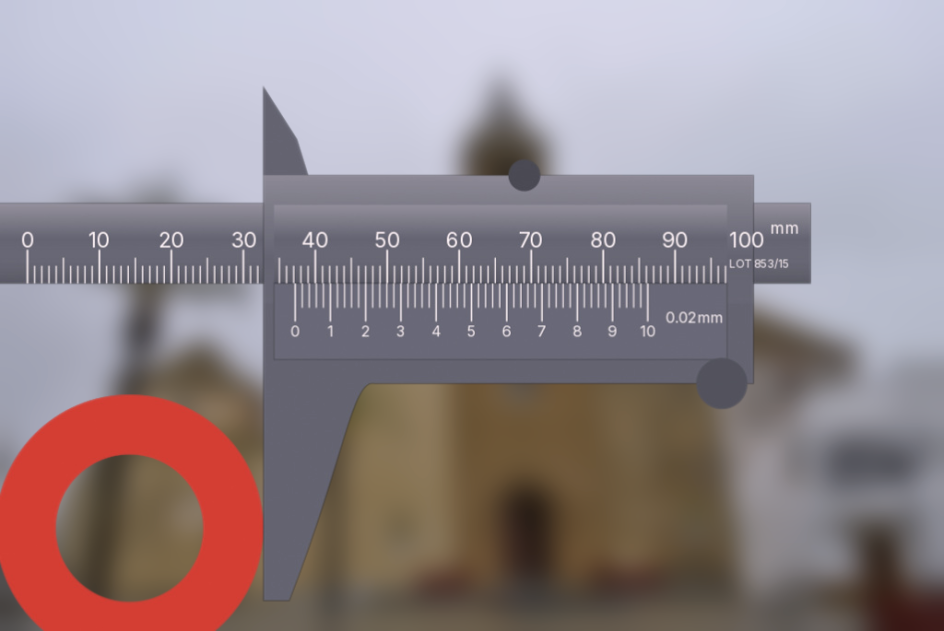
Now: 37.2
